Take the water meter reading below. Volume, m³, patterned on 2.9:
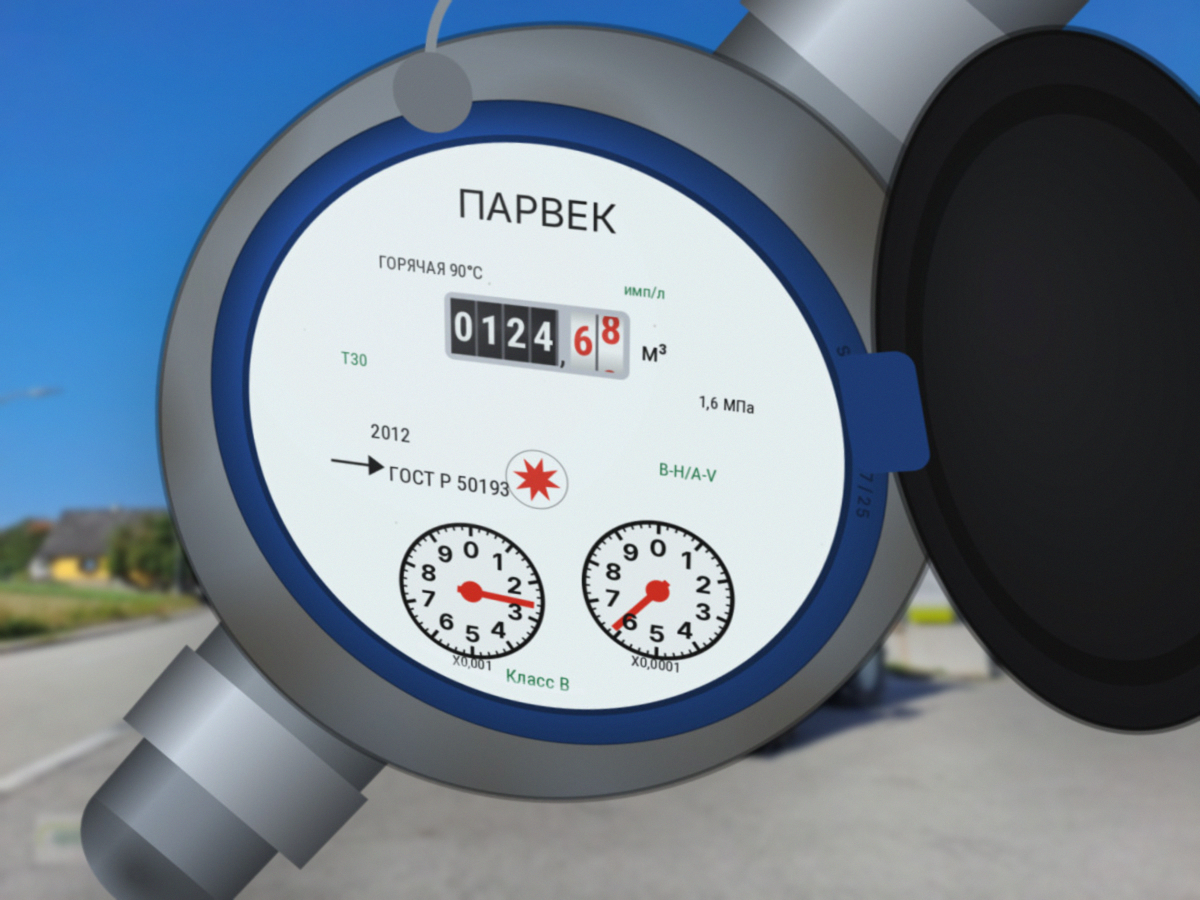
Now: 124.6826
